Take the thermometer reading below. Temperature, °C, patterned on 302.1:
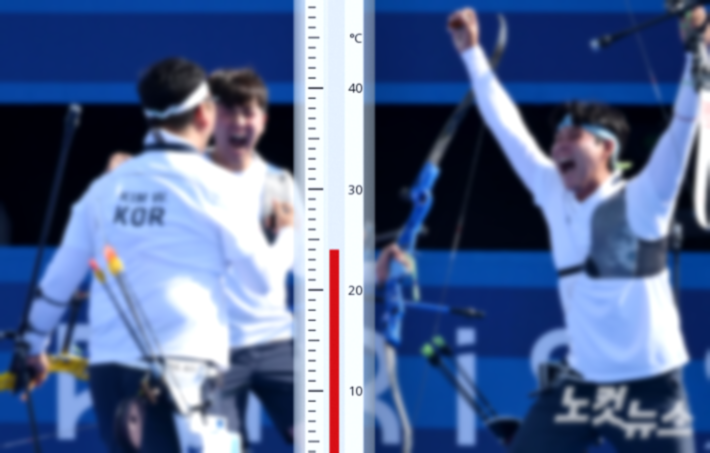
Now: 24
